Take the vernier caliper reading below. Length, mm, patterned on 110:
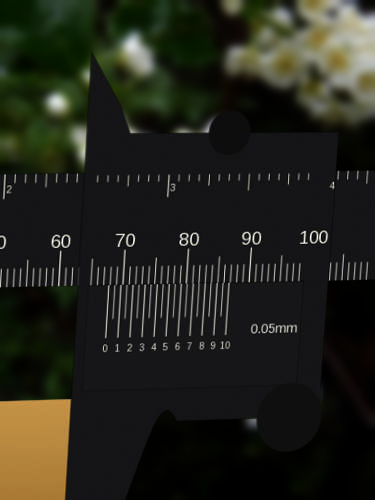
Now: 67.8
